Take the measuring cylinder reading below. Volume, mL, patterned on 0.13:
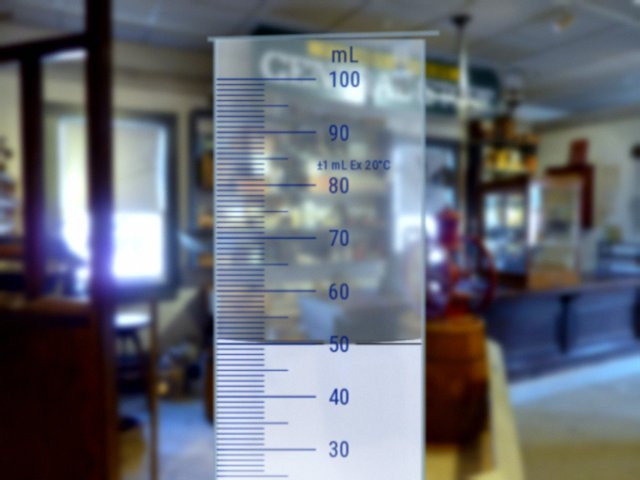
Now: 50
